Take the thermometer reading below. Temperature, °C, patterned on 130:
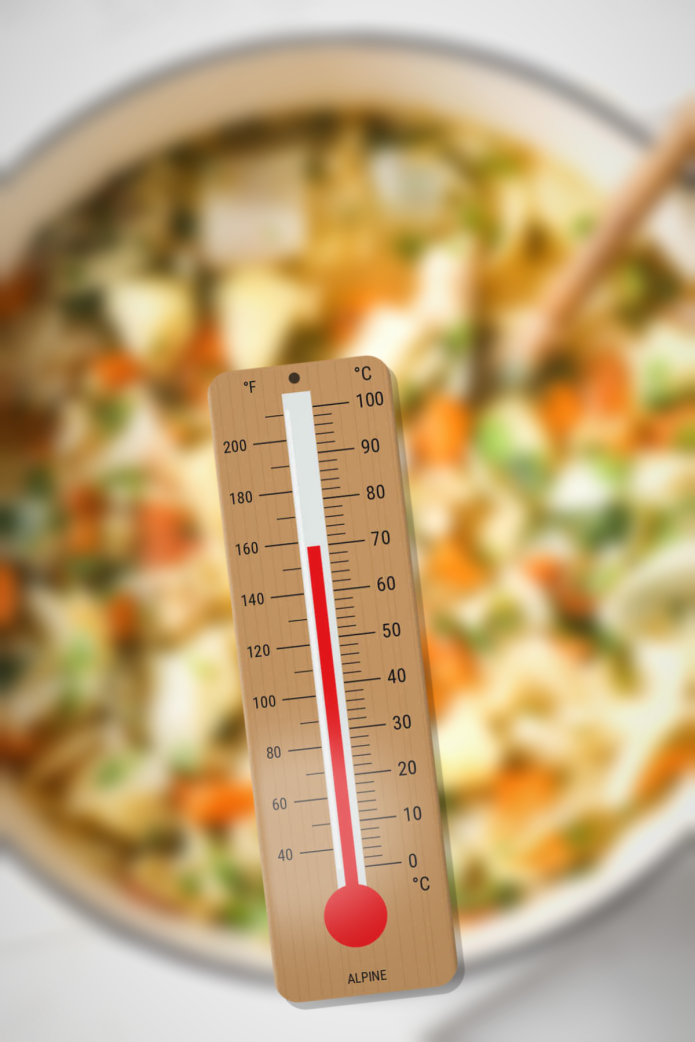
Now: 70
